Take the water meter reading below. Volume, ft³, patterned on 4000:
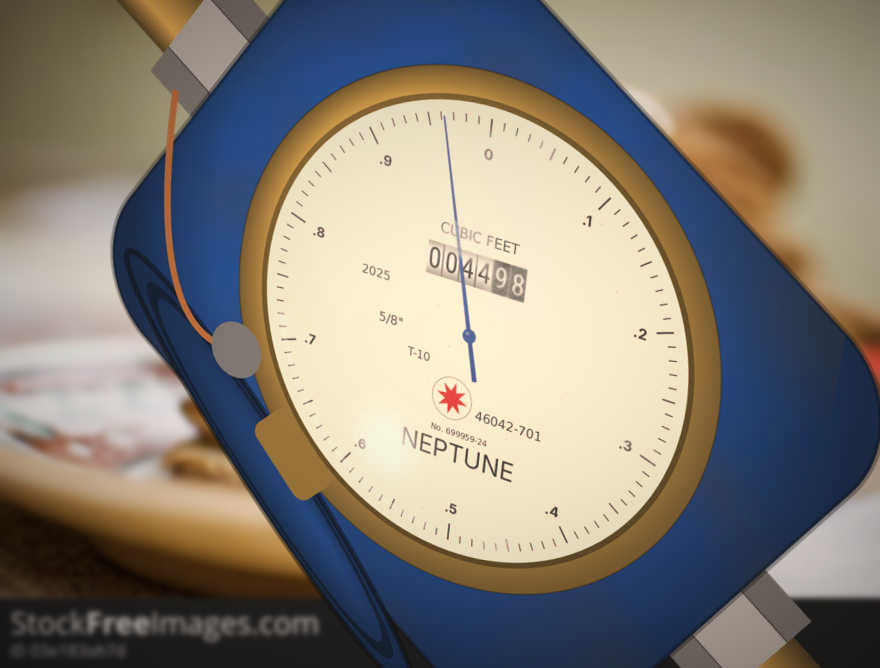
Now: 4497.96
